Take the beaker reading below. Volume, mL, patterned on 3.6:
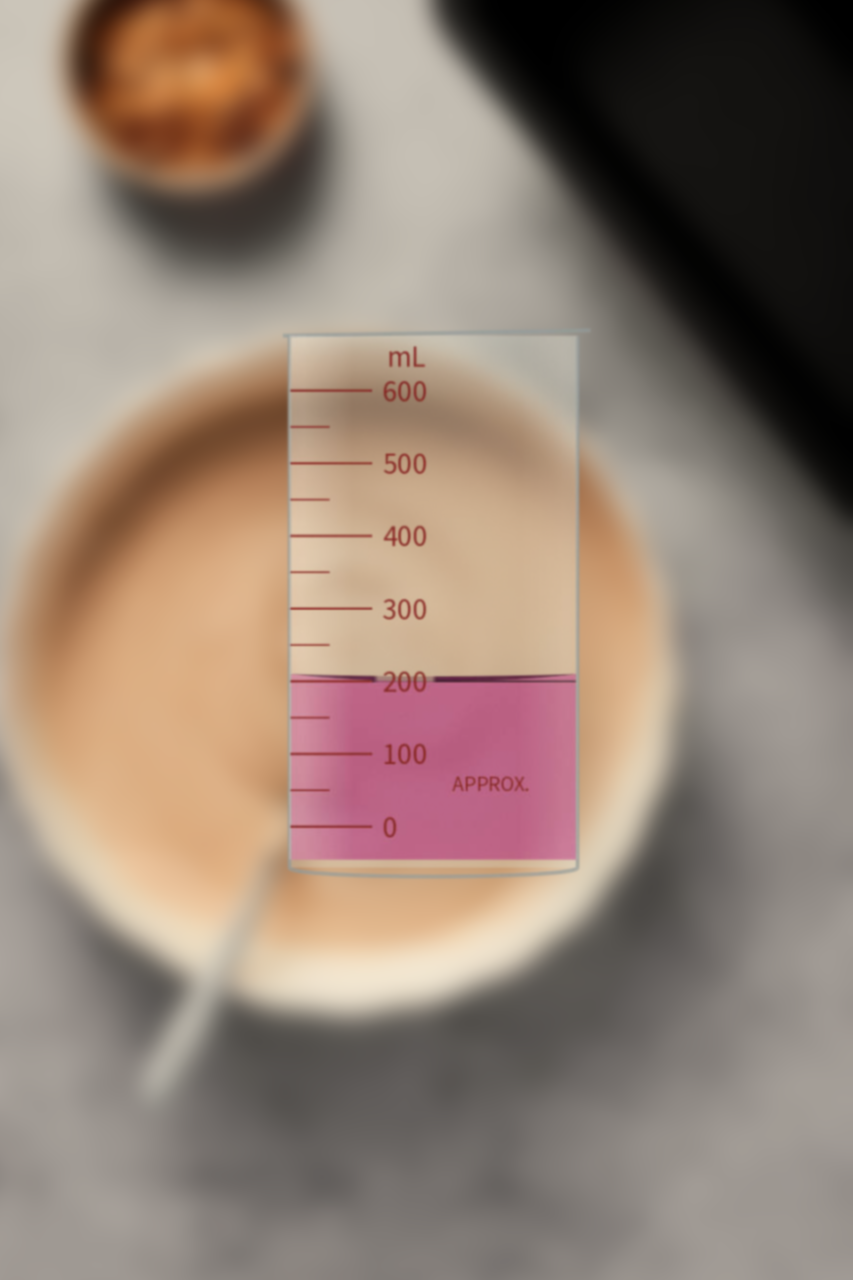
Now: 200
